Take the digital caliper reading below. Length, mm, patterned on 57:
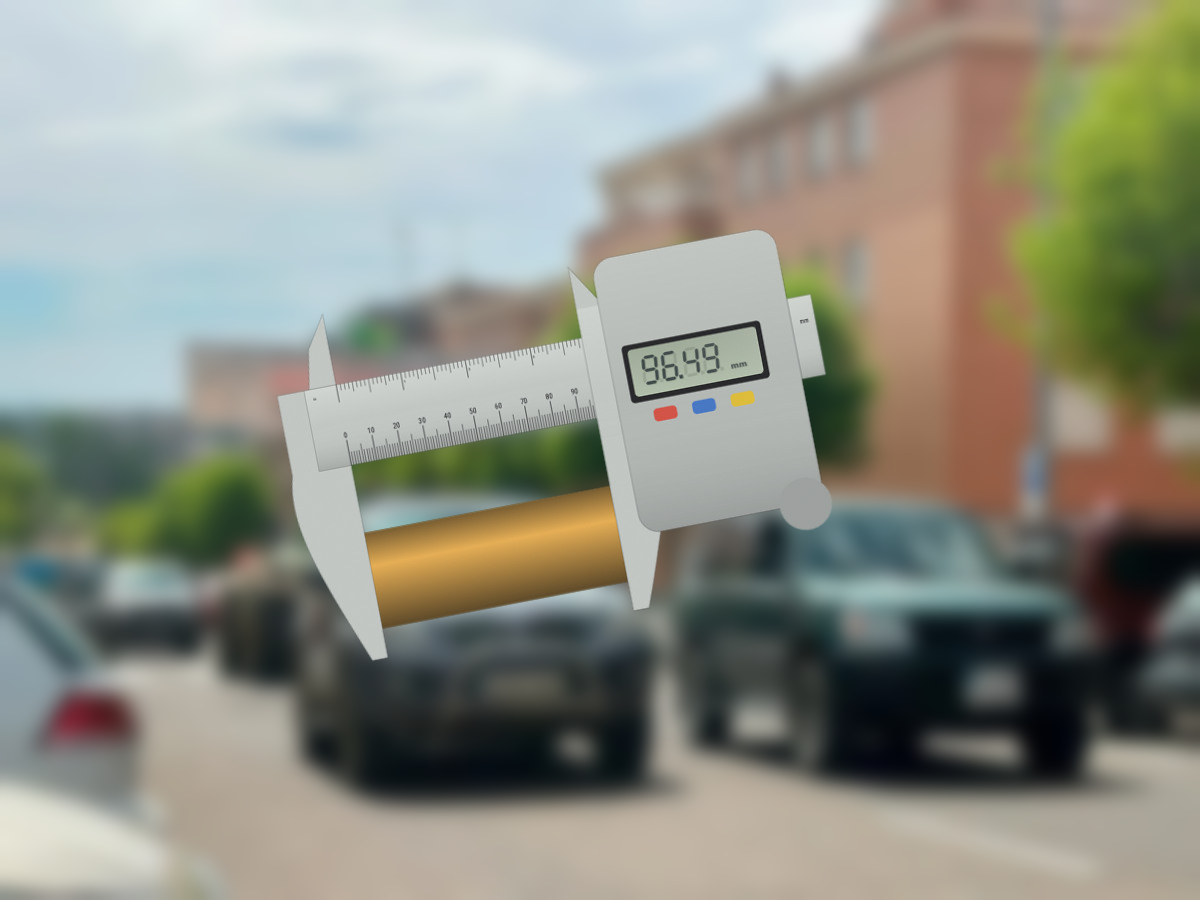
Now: 96.49
